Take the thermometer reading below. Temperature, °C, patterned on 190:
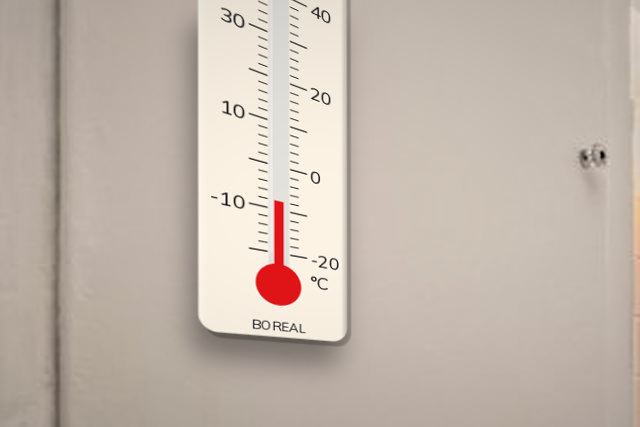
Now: -8
